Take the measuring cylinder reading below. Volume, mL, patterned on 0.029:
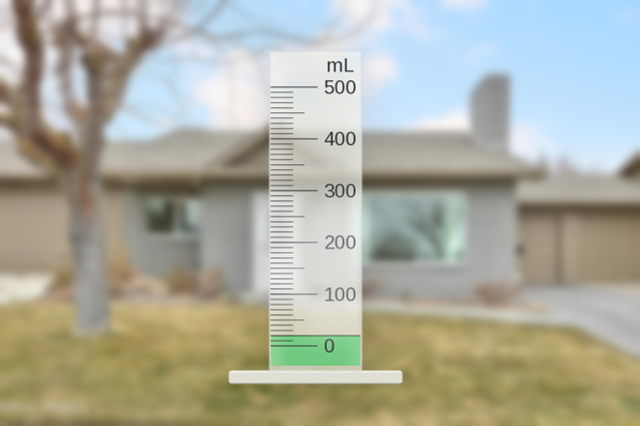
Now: 20
